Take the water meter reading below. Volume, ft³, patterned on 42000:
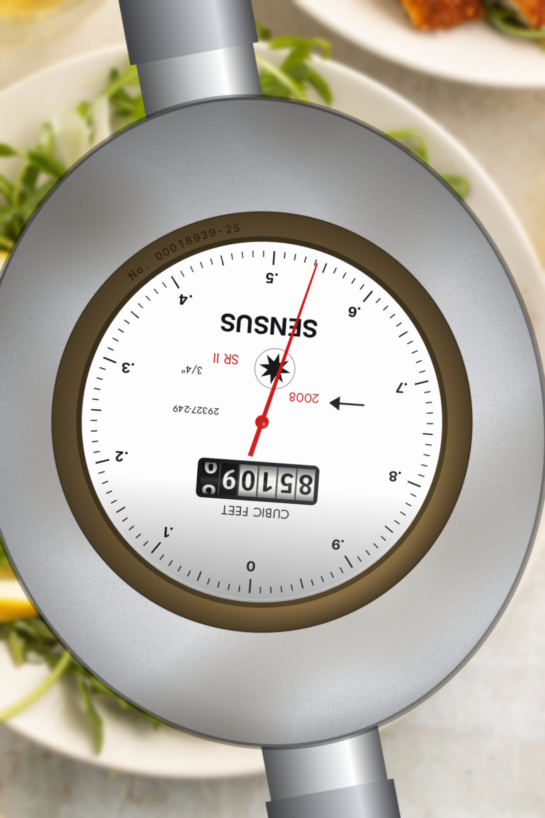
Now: 851098.54
